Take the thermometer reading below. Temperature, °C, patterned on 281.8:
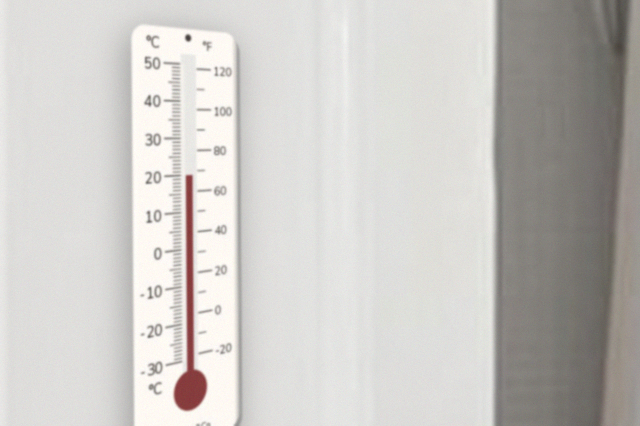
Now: 20
